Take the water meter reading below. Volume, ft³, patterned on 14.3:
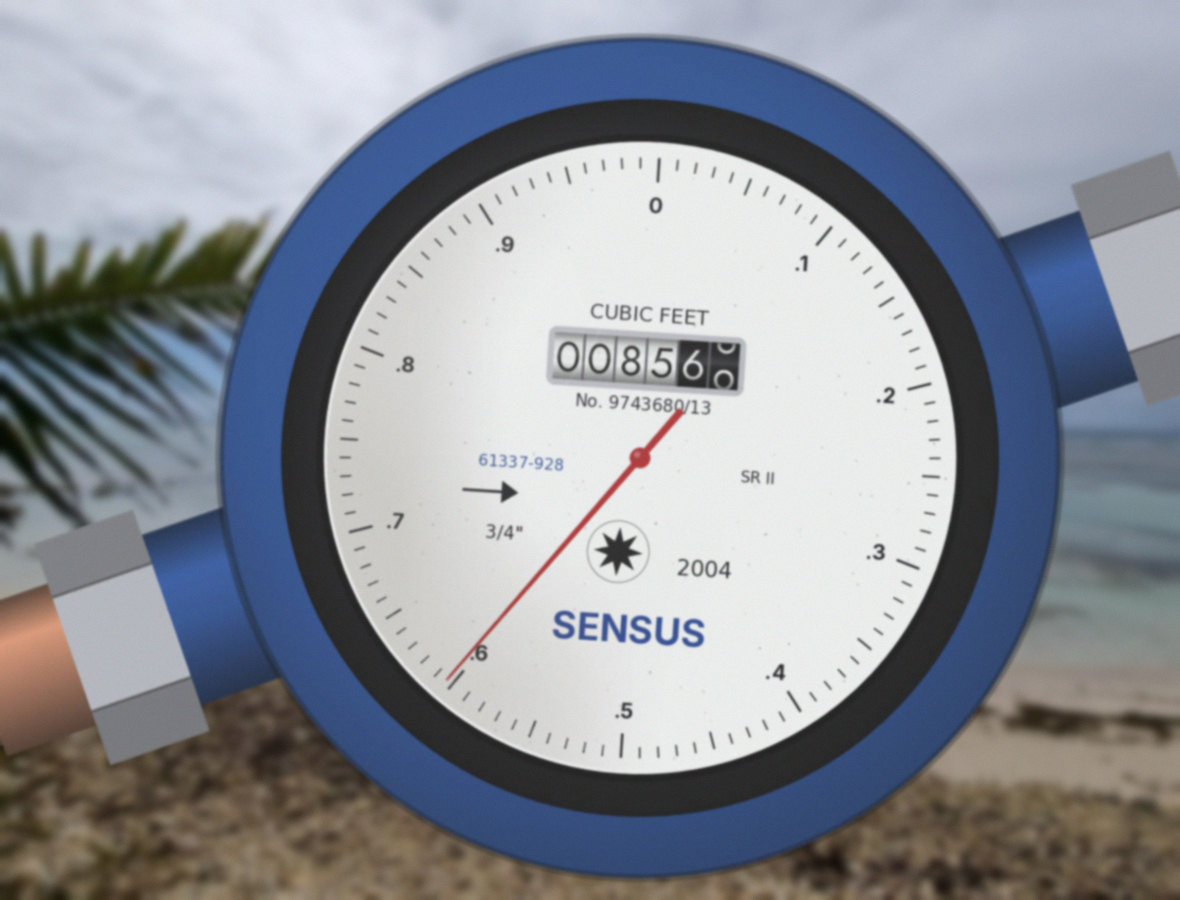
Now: 8568.60
